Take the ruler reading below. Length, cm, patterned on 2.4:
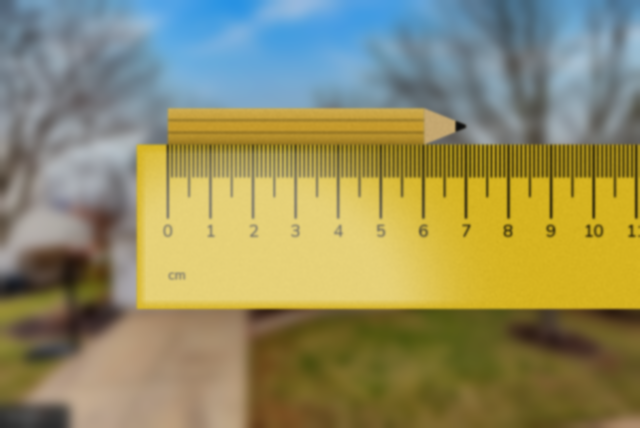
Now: 7
